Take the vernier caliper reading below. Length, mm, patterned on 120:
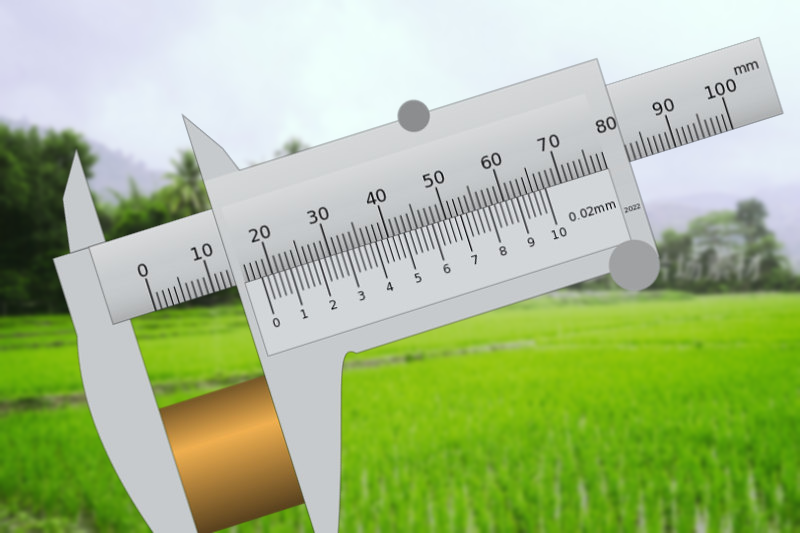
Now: 18.2
